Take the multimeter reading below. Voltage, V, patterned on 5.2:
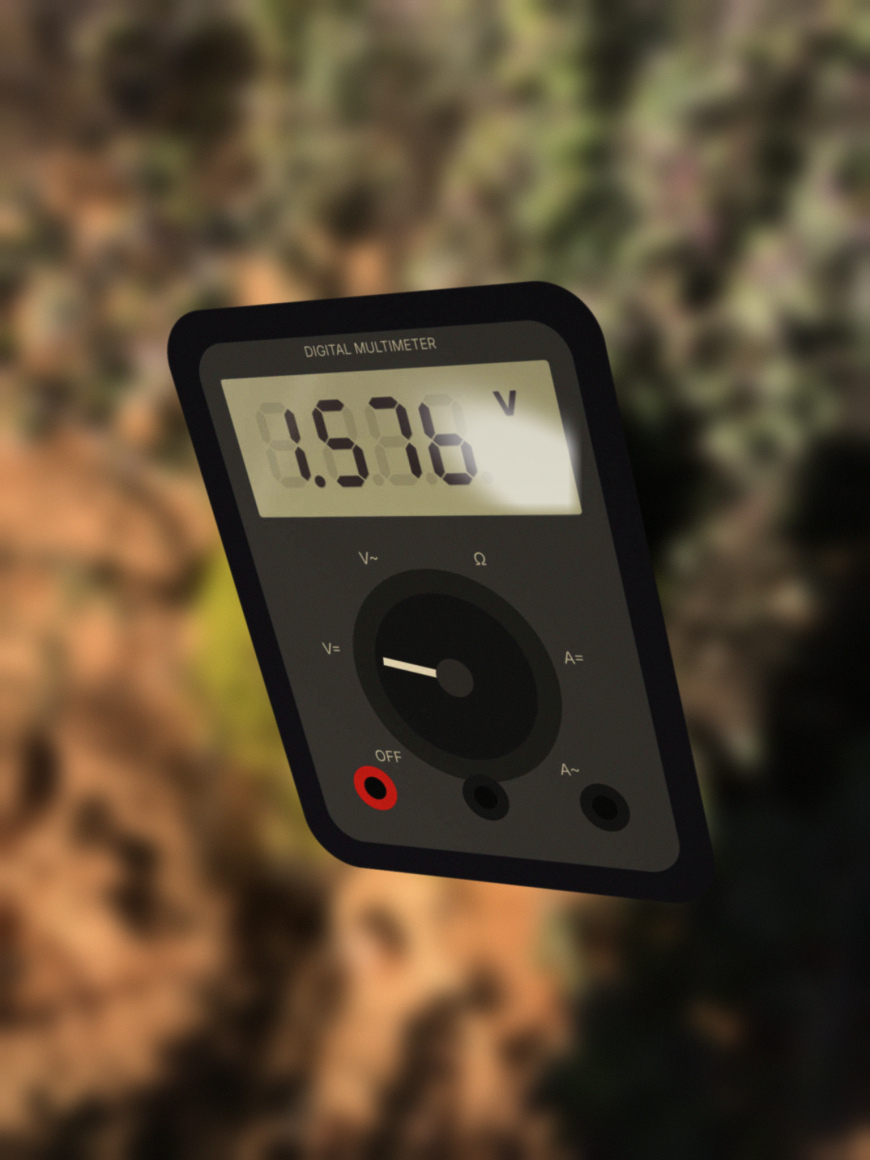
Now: 1.576
